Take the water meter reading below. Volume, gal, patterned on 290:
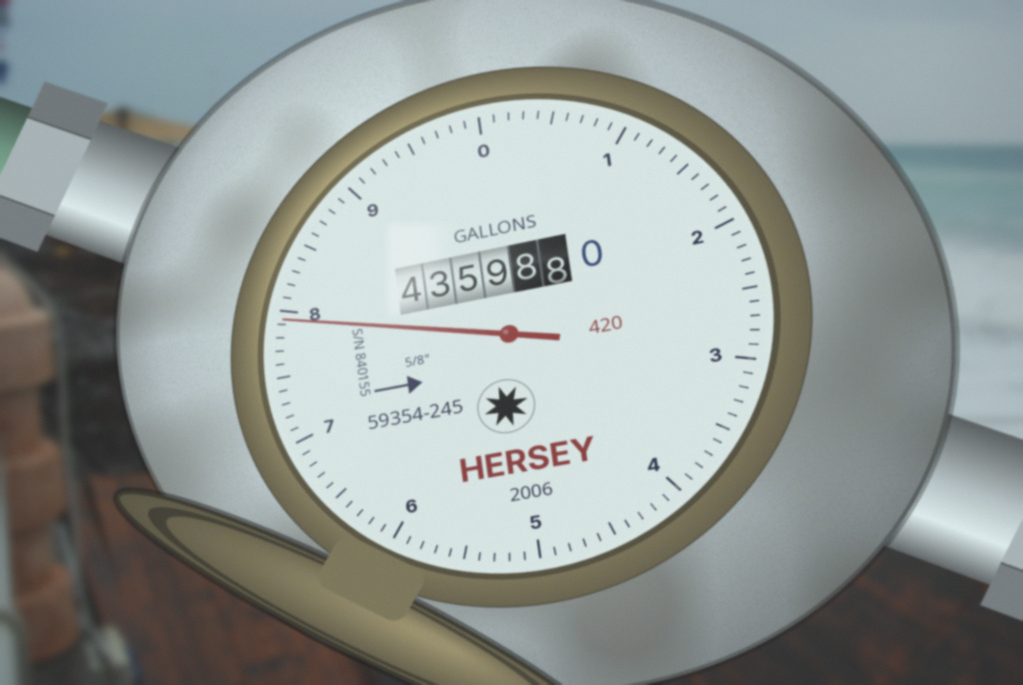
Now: 4359877.9
